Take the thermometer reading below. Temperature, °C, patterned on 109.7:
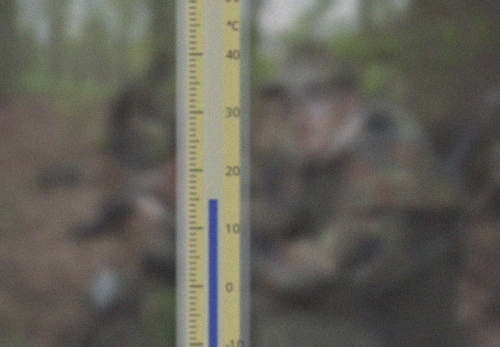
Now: 15
